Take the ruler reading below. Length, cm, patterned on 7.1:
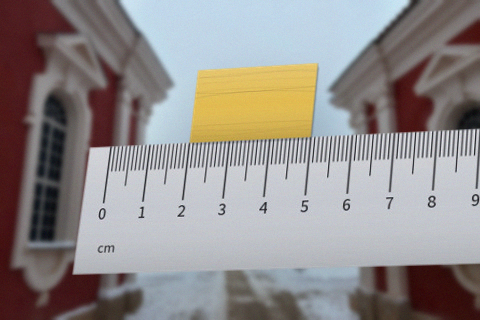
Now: 3
